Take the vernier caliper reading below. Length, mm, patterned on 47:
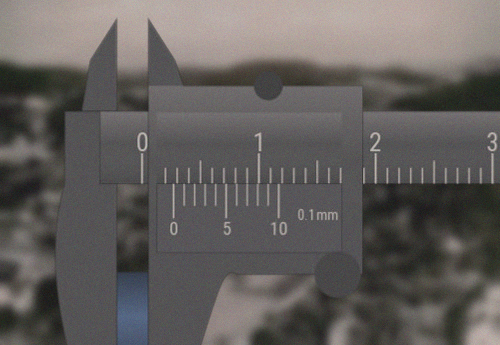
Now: 2.7
